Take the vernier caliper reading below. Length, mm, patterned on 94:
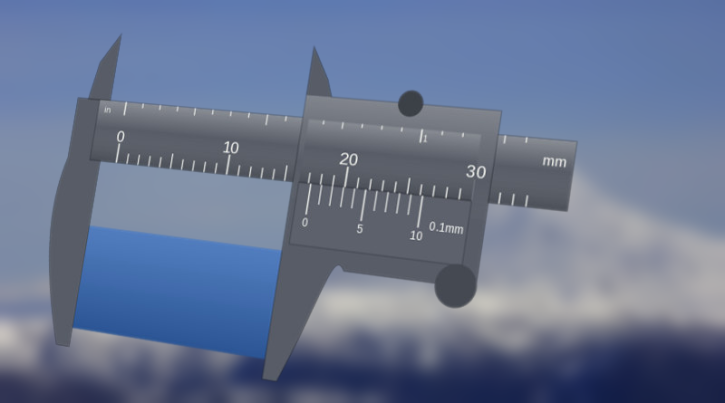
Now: 17.2
